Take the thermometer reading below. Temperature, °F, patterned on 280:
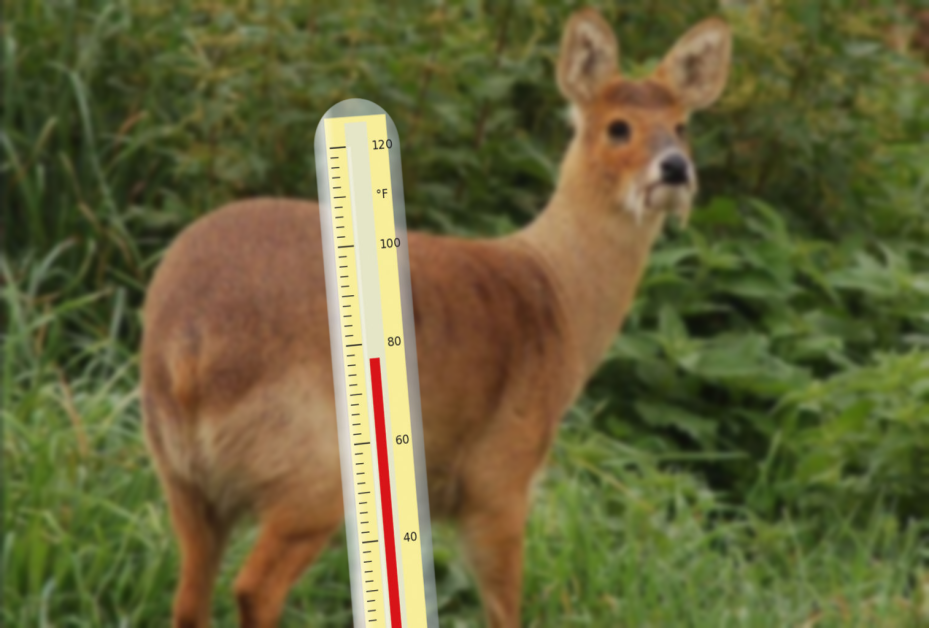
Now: 77
